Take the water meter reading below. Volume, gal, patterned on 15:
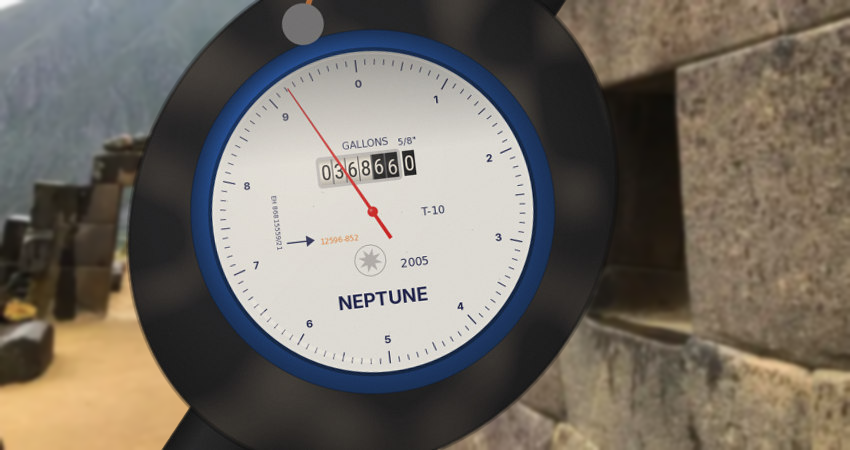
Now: 368659.2
